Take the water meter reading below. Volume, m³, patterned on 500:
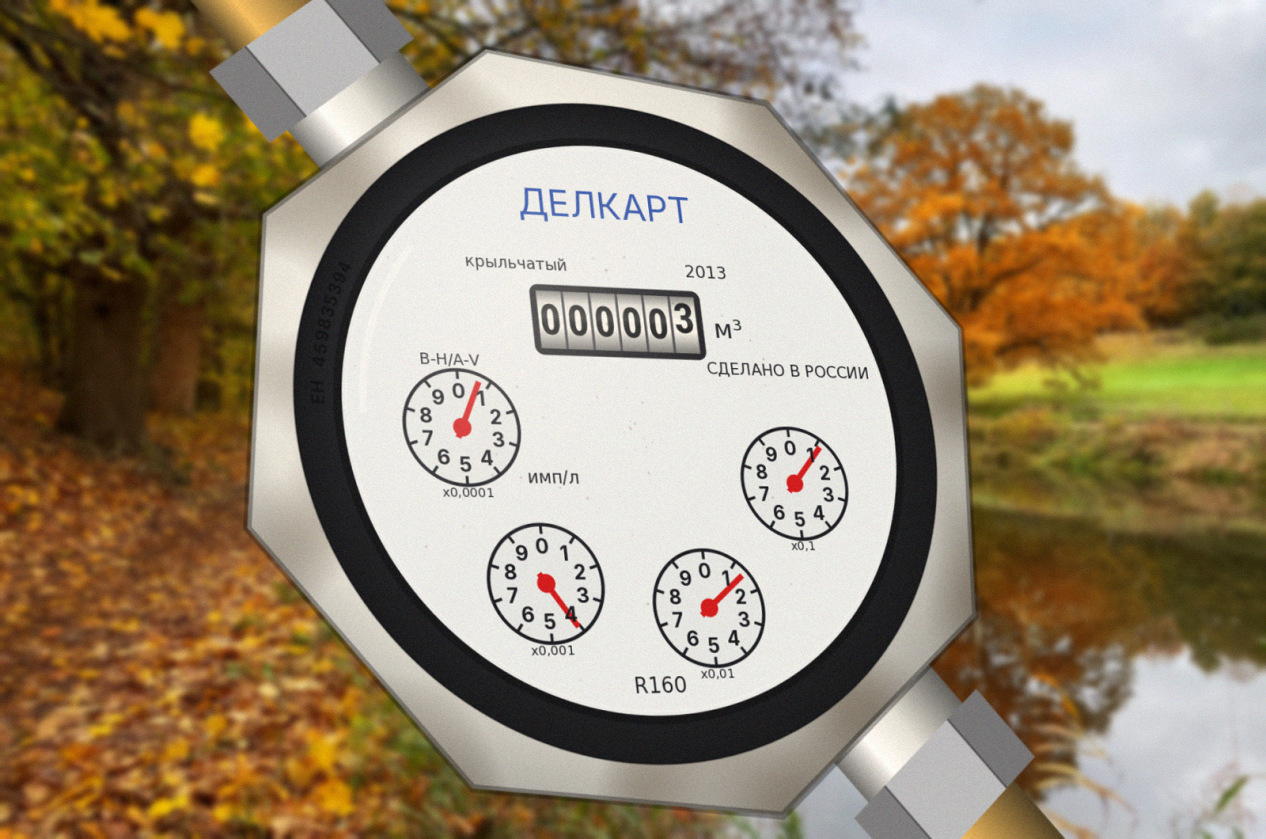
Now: 3.1140
